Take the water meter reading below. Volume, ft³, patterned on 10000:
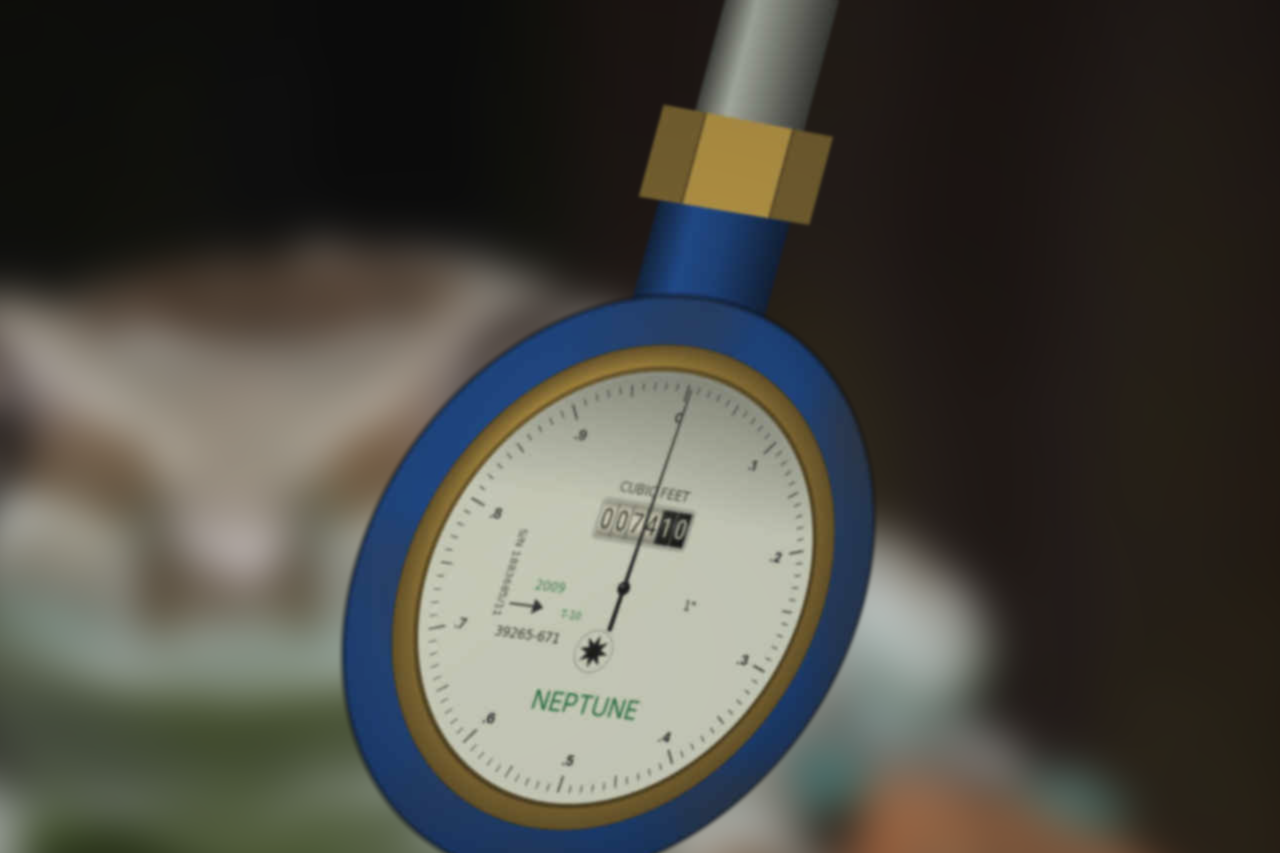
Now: 7410.00
